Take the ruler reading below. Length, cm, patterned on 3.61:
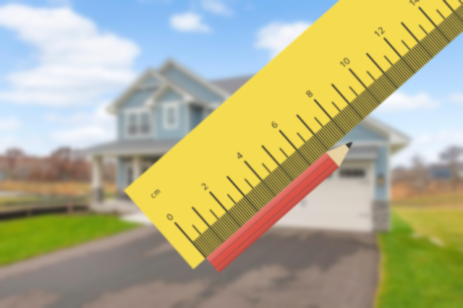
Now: 8
